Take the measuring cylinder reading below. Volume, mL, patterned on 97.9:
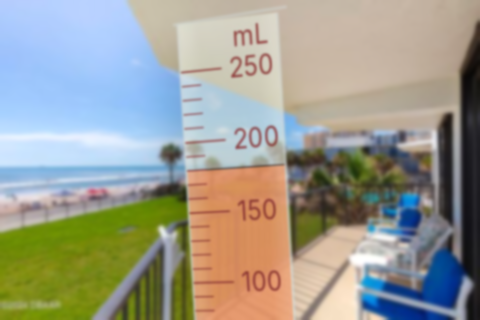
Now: 180
